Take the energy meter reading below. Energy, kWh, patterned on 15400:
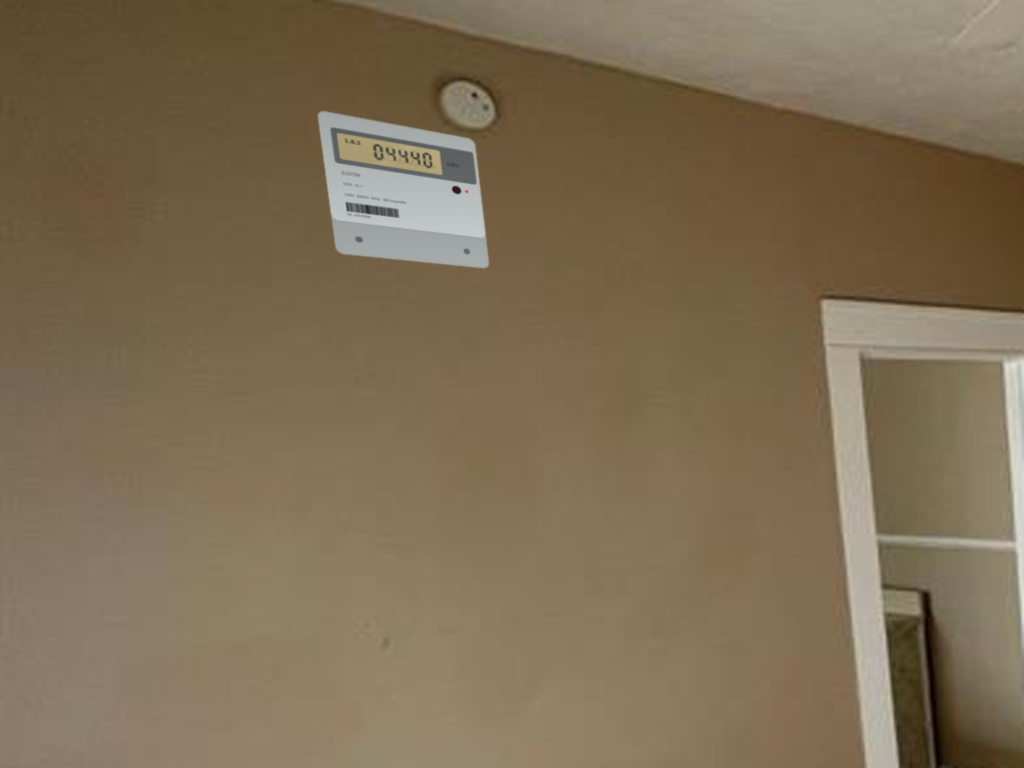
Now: 4440
